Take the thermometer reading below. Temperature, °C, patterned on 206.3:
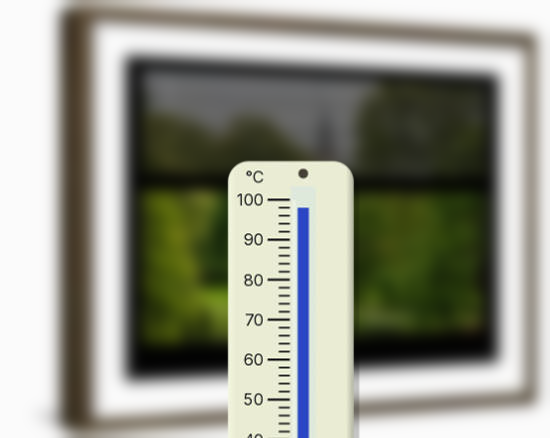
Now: 98
